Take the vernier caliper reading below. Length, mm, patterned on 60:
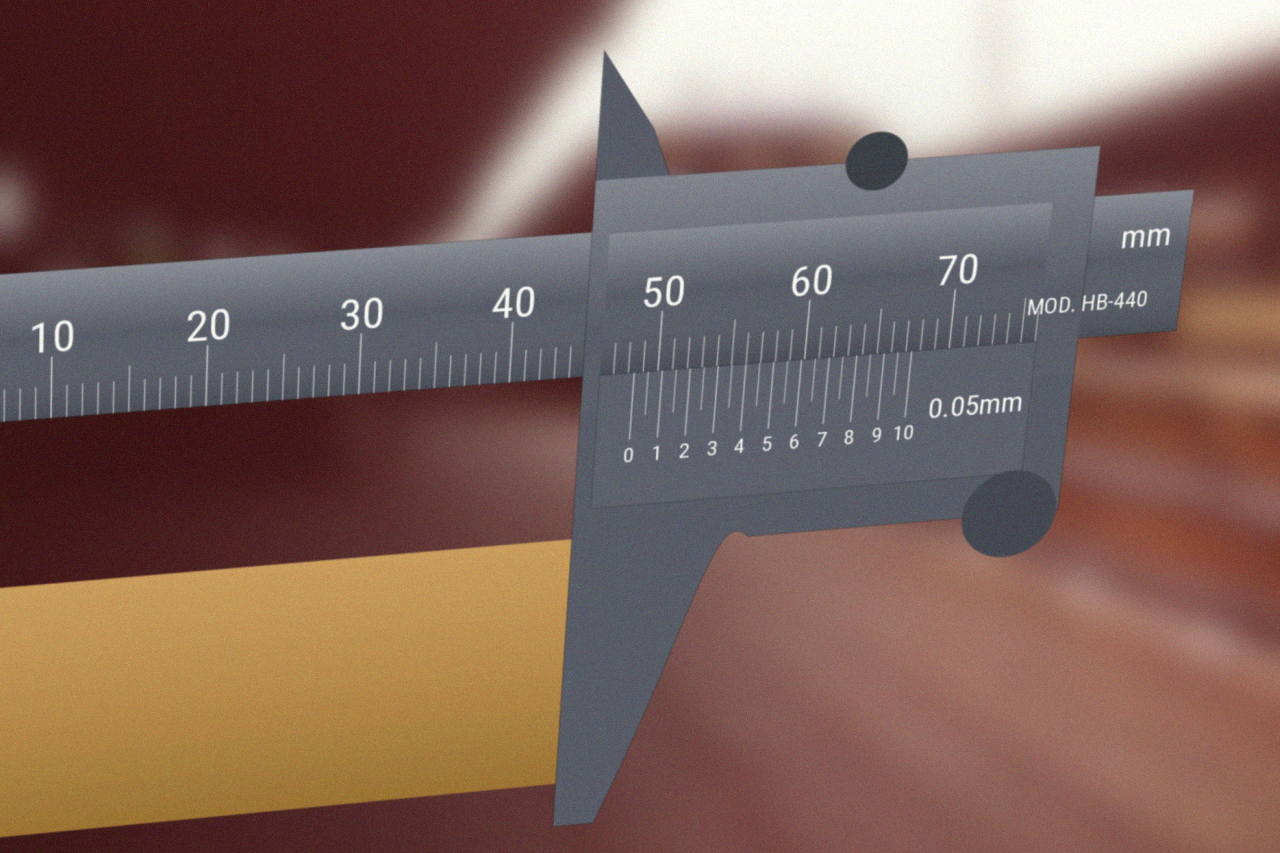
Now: 48.4
